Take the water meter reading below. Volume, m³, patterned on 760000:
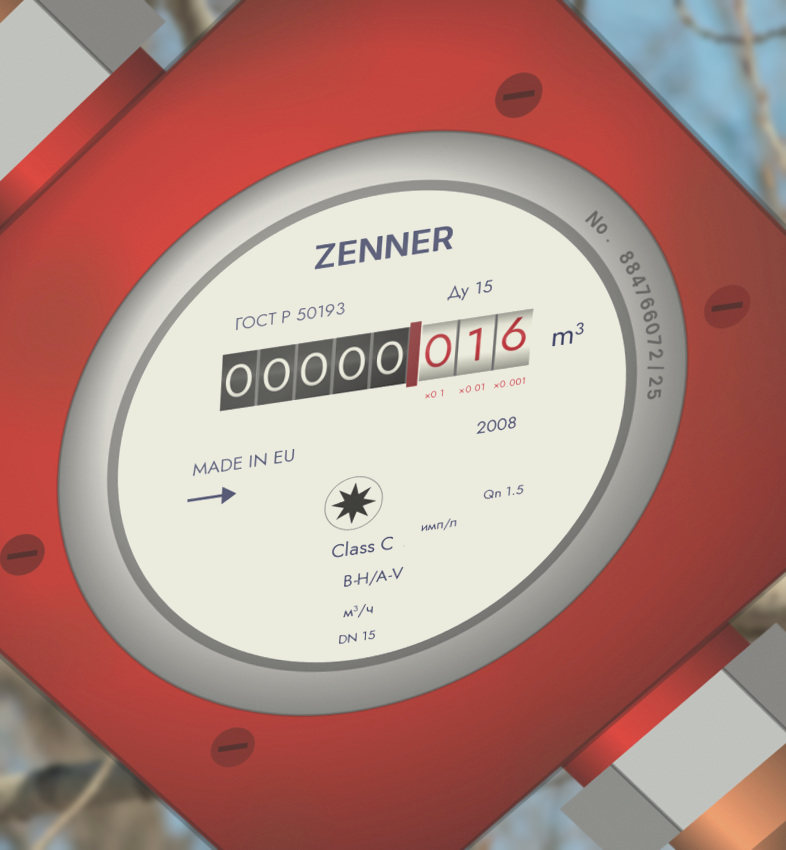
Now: 0.016
